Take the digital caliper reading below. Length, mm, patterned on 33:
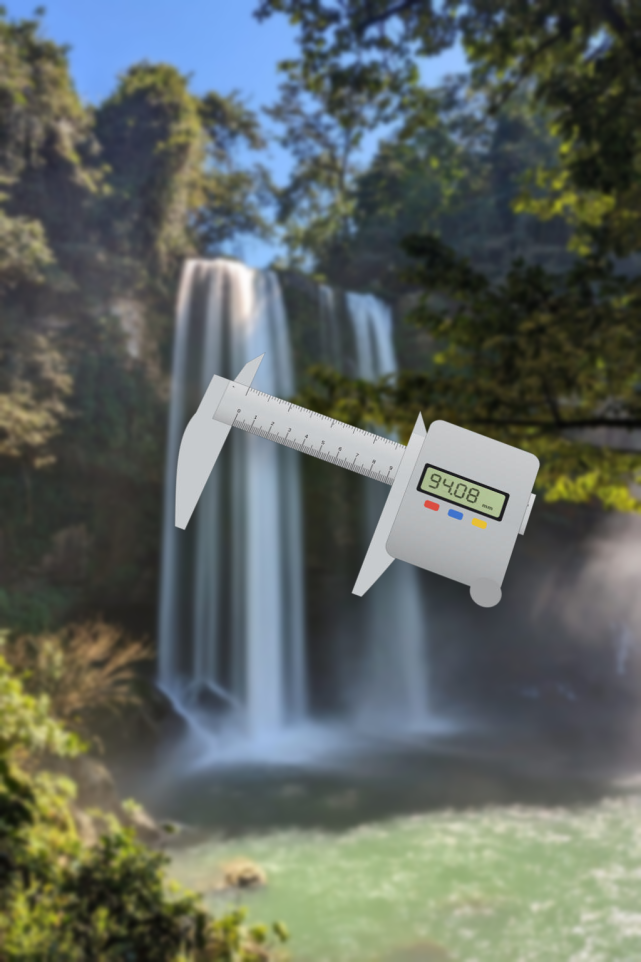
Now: 94.08
